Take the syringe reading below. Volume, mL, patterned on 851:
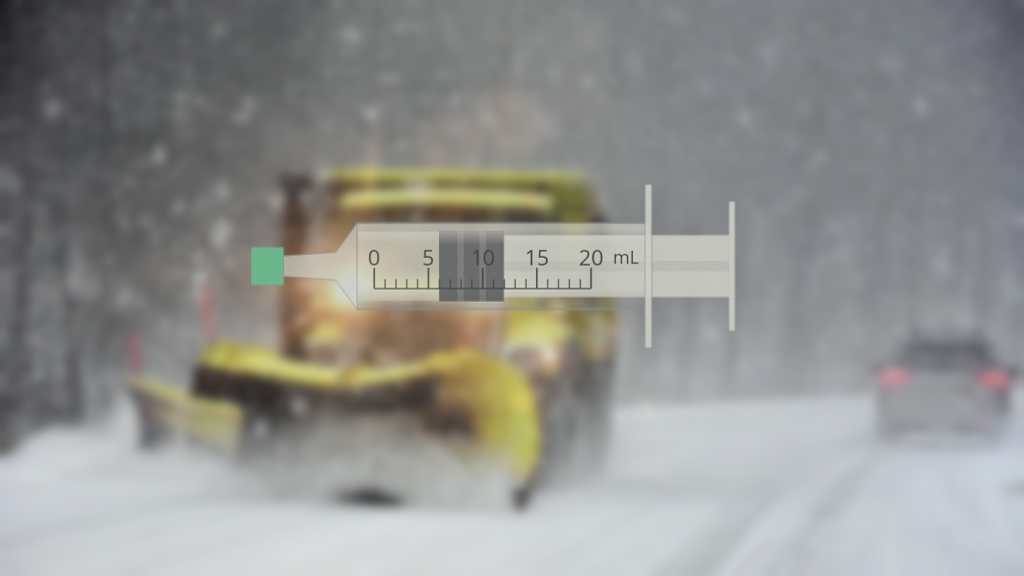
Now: 6
